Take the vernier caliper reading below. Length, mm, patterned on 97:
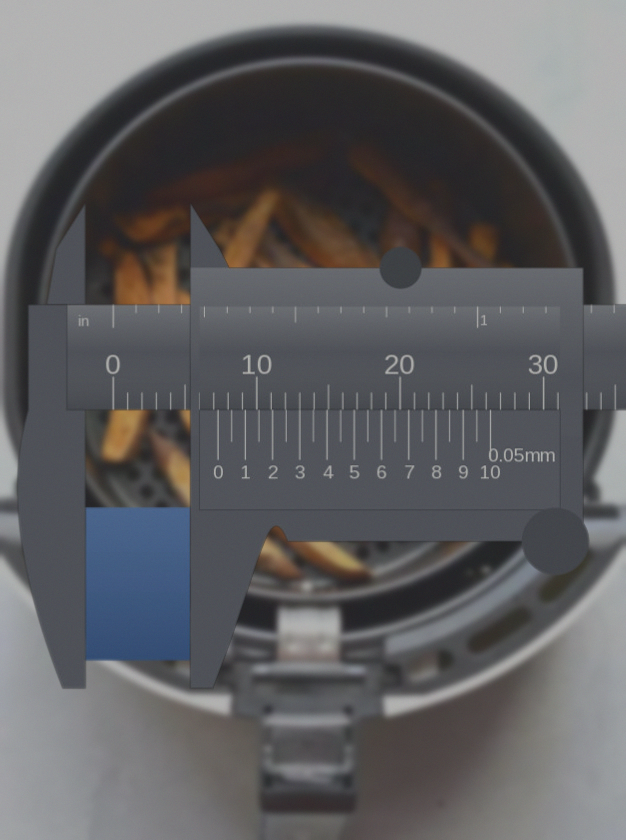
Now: 7.3
